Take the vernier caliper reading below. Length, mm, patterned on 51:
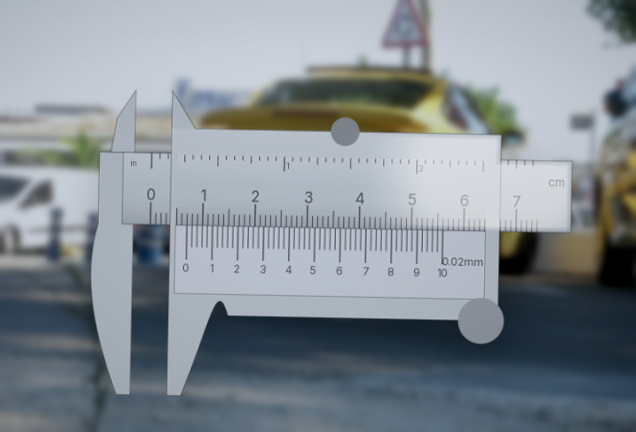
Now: 7.0
